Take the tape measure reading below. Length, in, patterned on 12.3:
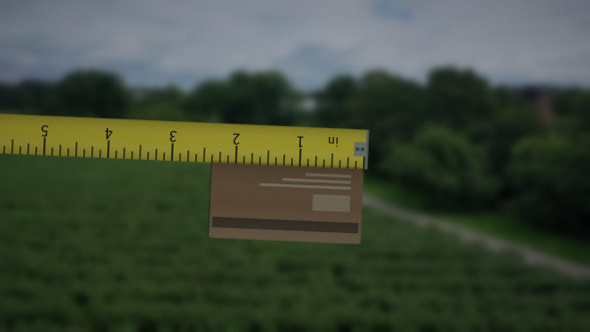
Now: 2.375
